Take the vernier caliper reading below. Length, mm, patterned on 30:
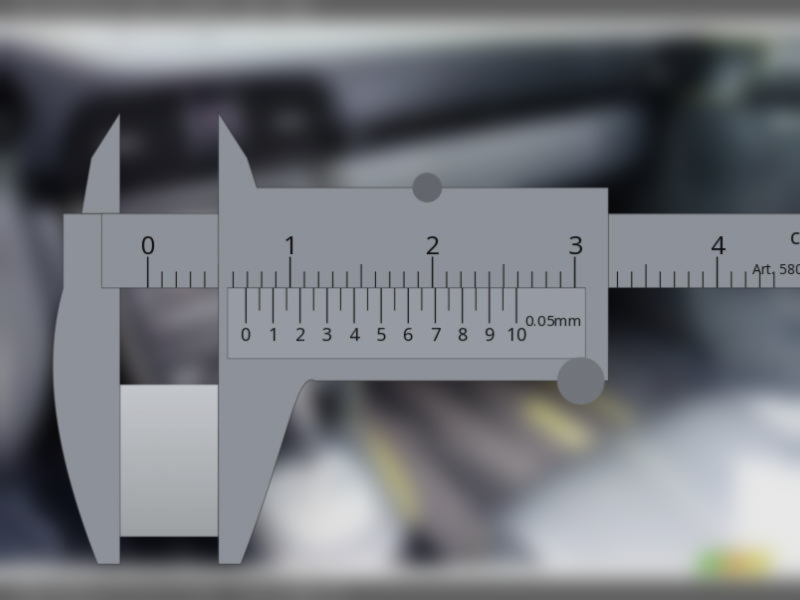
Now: 6.9
